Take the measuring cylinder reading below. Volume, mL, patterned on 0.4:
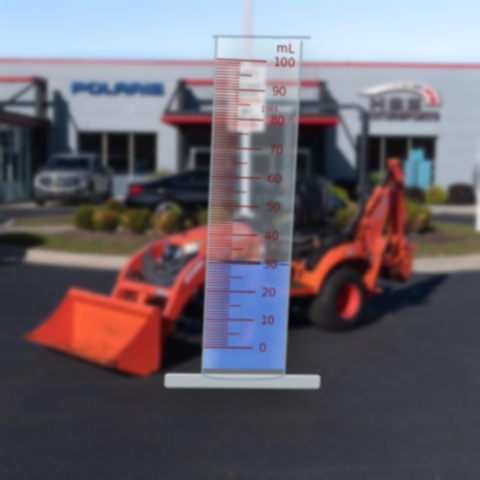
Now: 30
